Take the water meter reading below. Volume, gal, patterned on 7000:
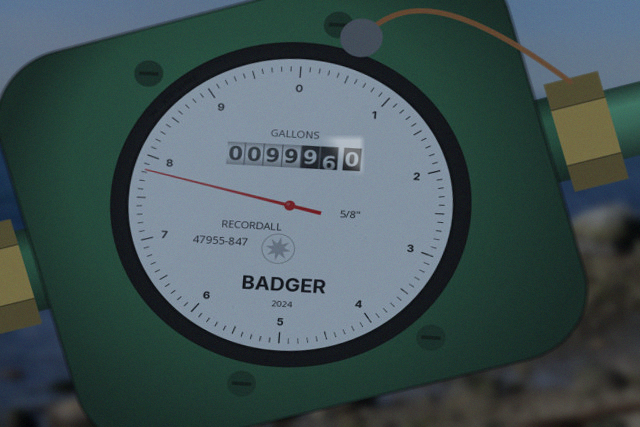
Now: 99957.8
